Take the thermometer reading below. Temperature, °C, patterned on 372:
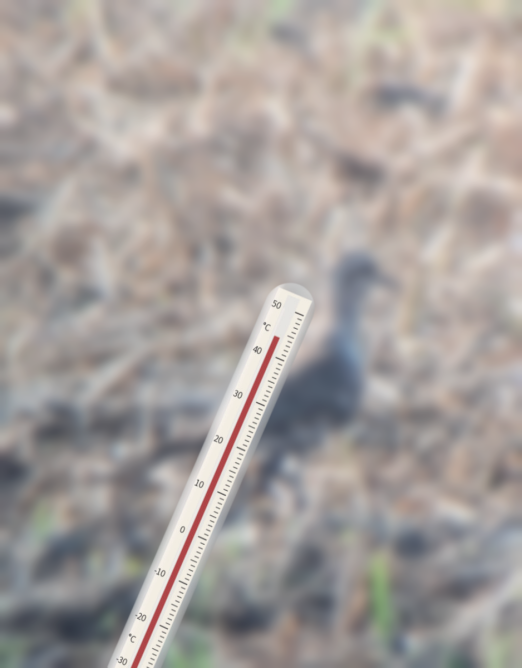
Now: 44
